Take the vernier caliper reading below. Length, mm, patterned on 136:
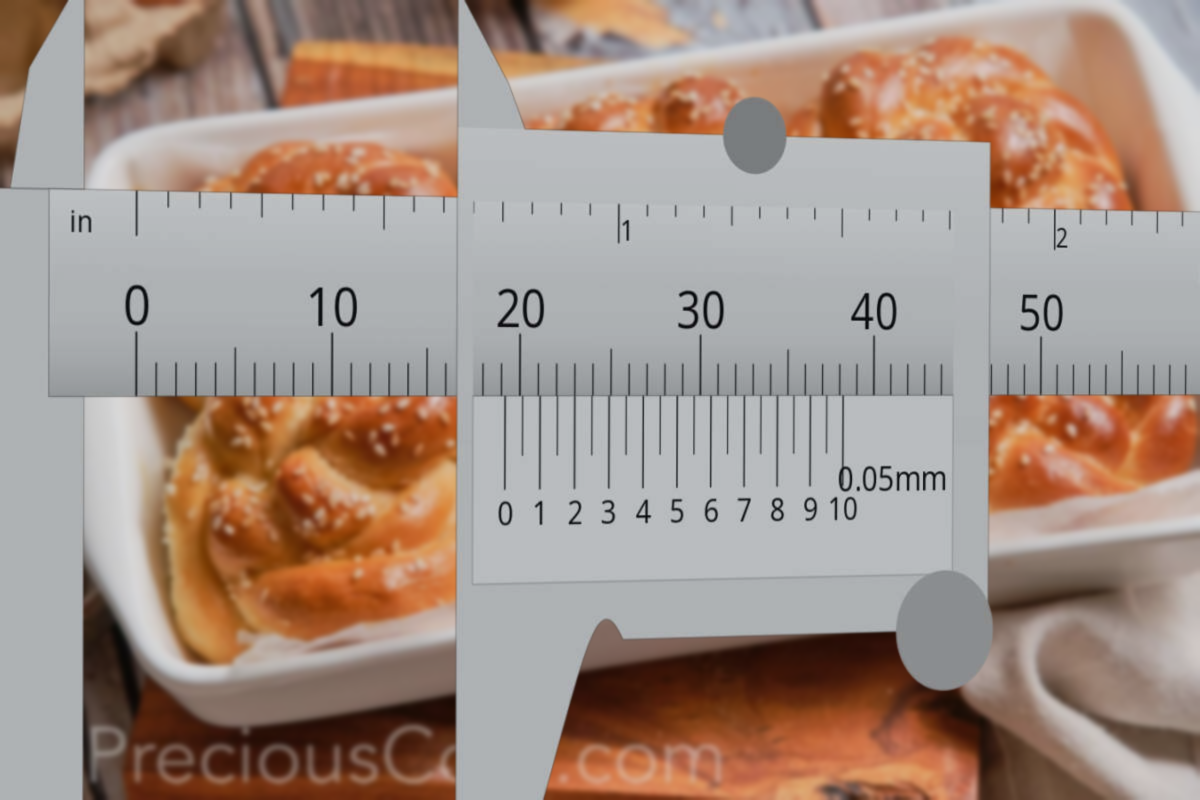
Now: 19.2
